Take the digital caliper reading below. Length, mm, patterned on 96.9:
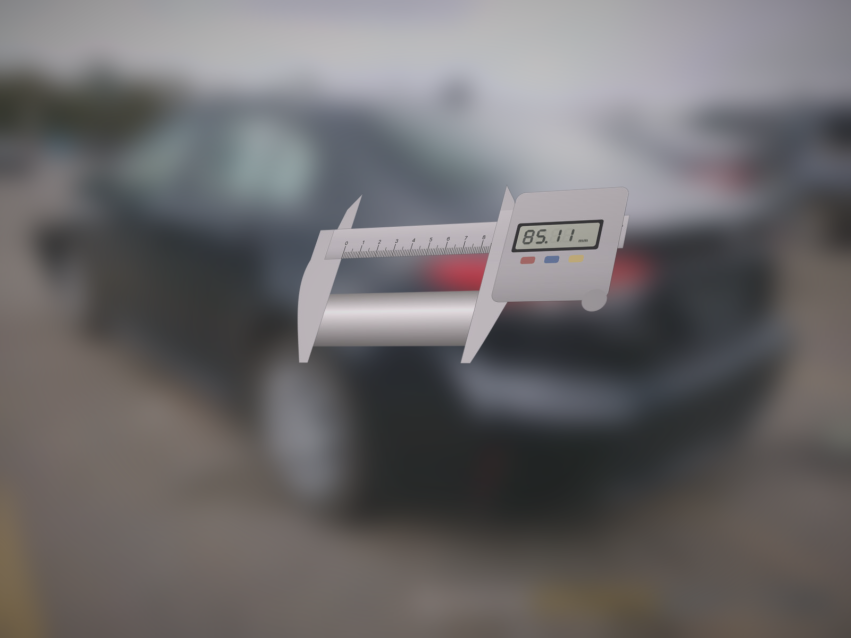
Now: 85.11
